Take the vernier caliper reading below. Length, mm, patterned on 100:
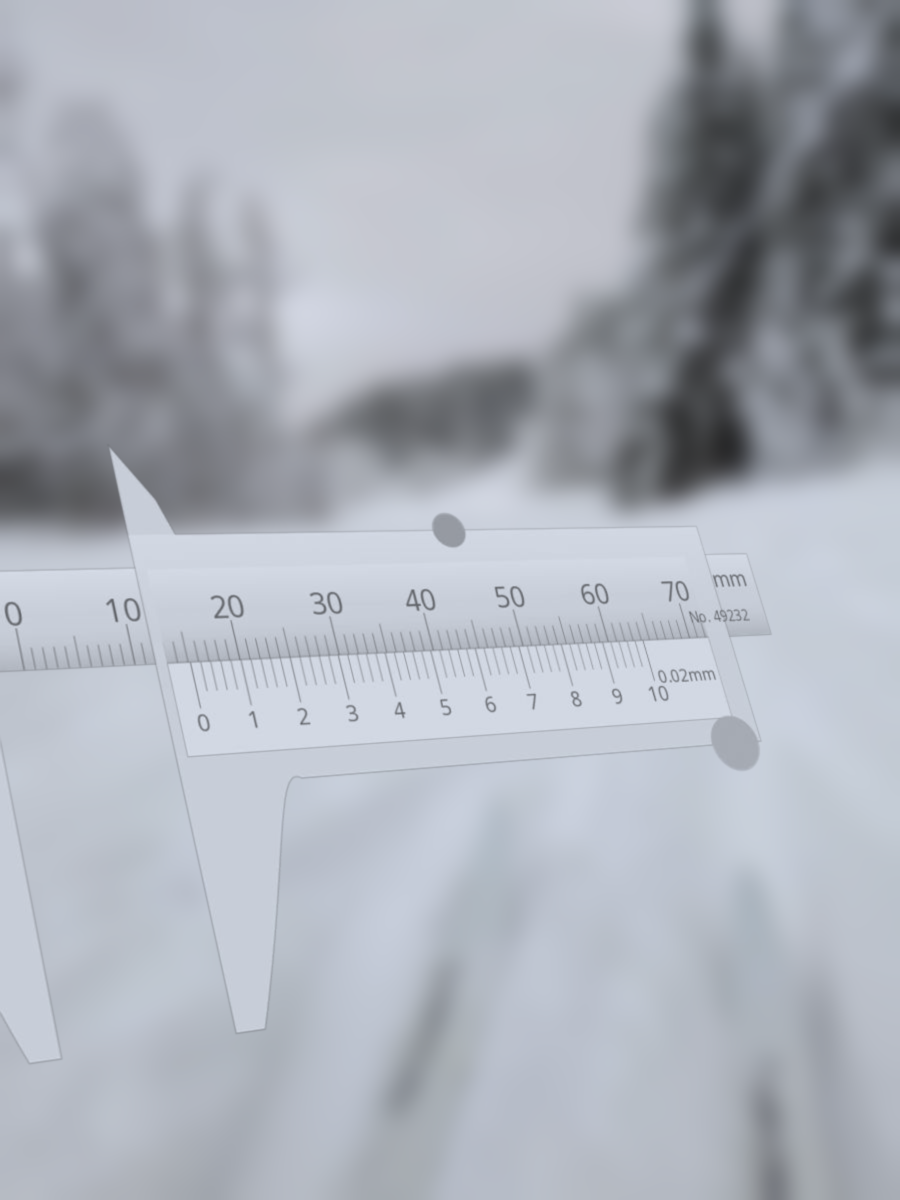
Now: 15.2
